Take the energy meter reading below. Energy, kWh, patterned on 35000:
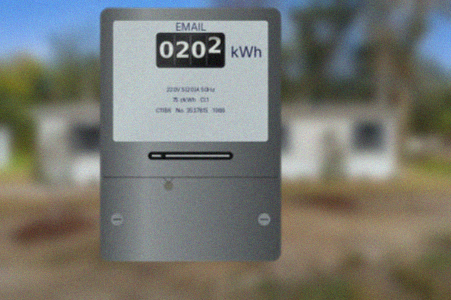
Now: 202
